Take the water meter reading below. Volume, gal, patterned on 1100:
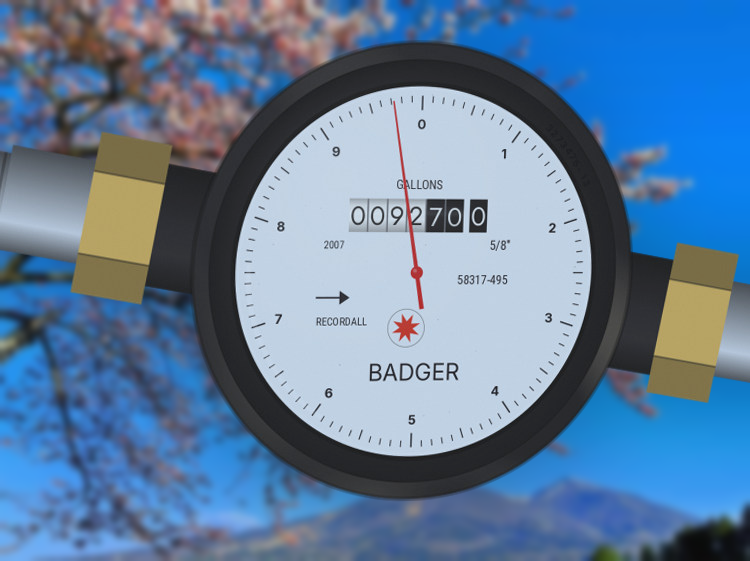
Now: 92699.7
